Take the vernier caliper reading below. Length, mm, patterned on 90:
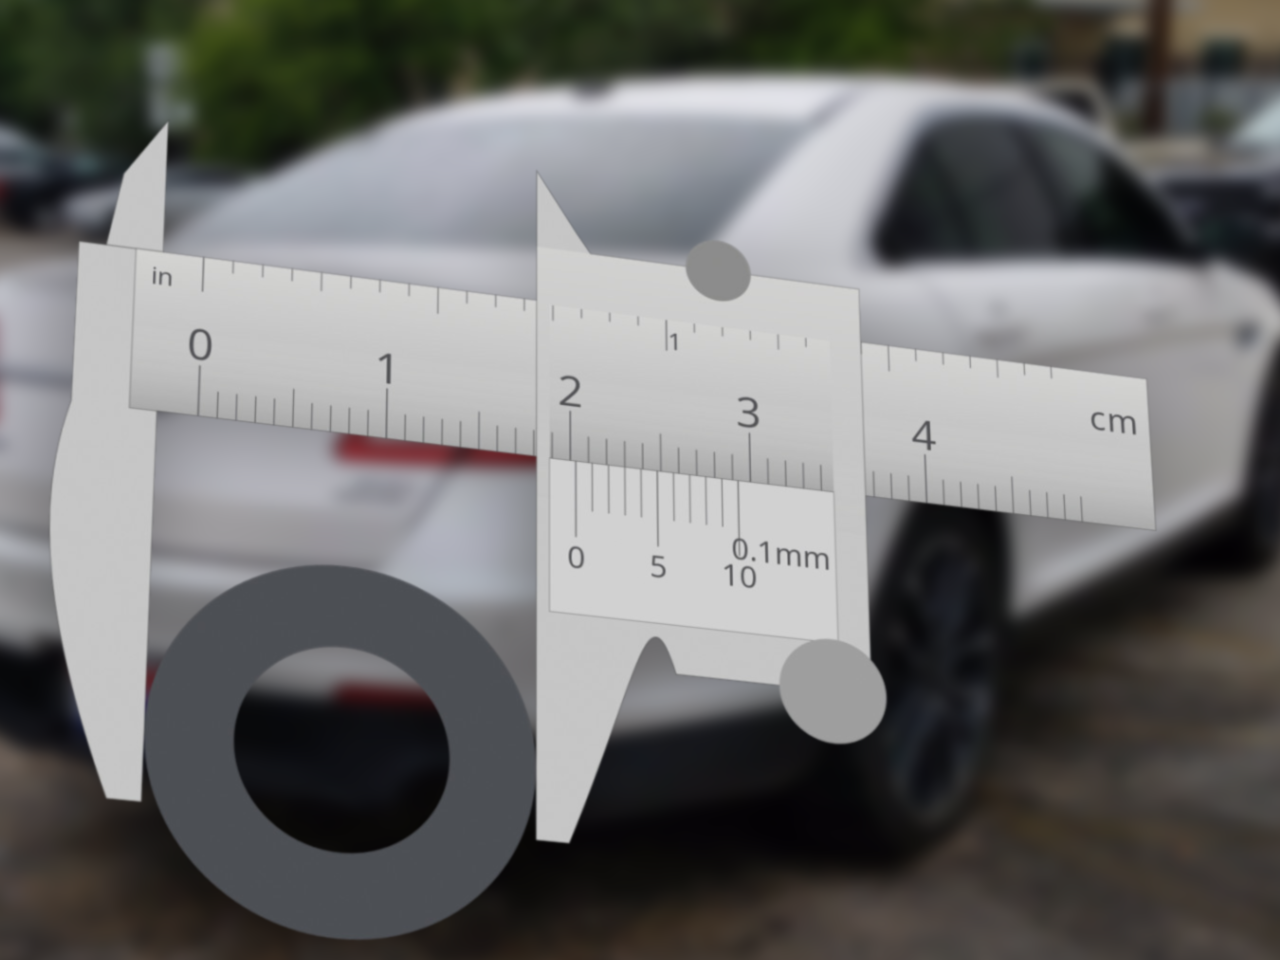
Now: 20.3
